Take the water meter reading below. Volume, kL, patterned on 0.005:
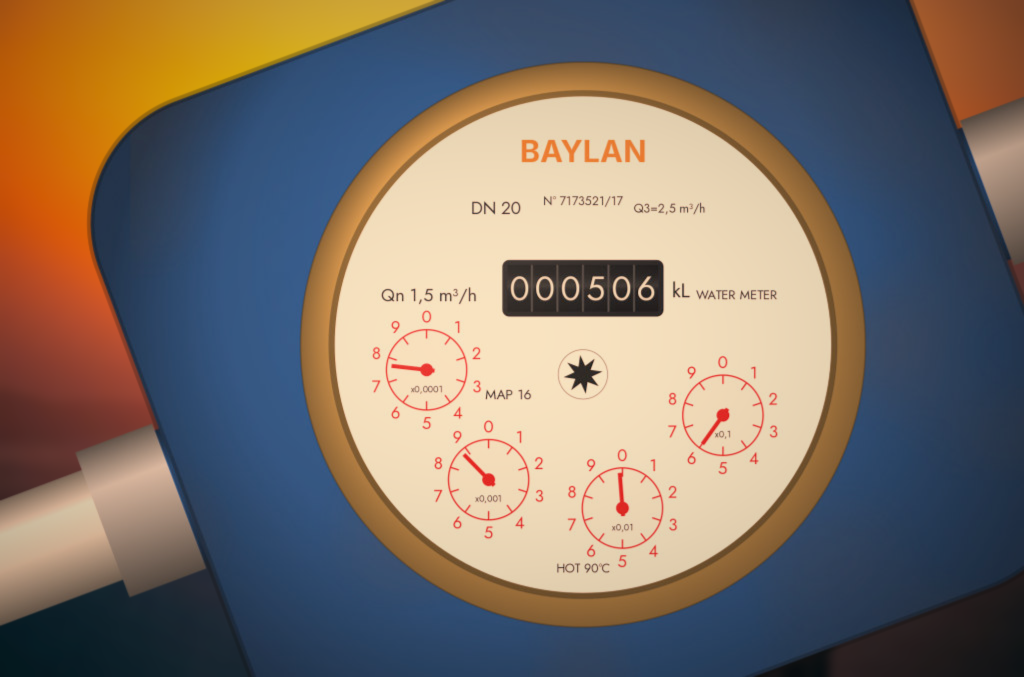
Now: 506.5987
